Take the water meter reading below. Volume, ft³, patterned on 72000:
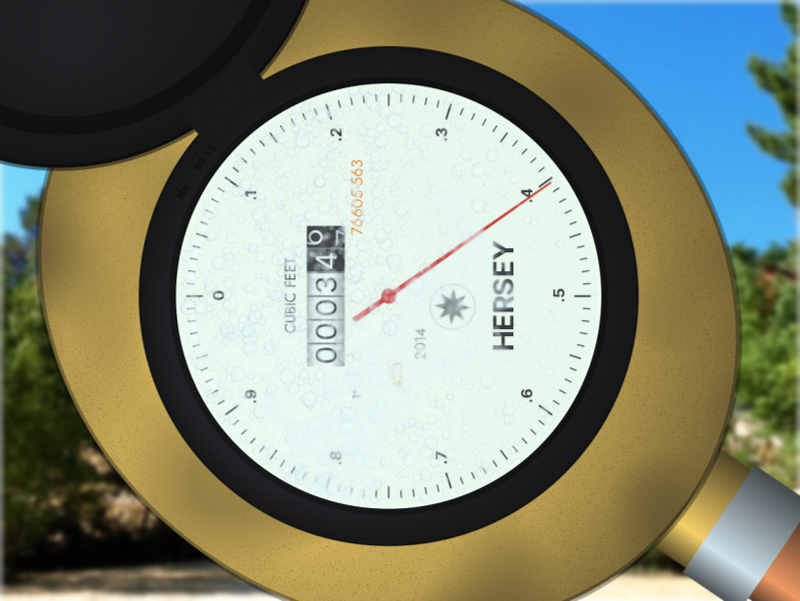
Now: 346.40
